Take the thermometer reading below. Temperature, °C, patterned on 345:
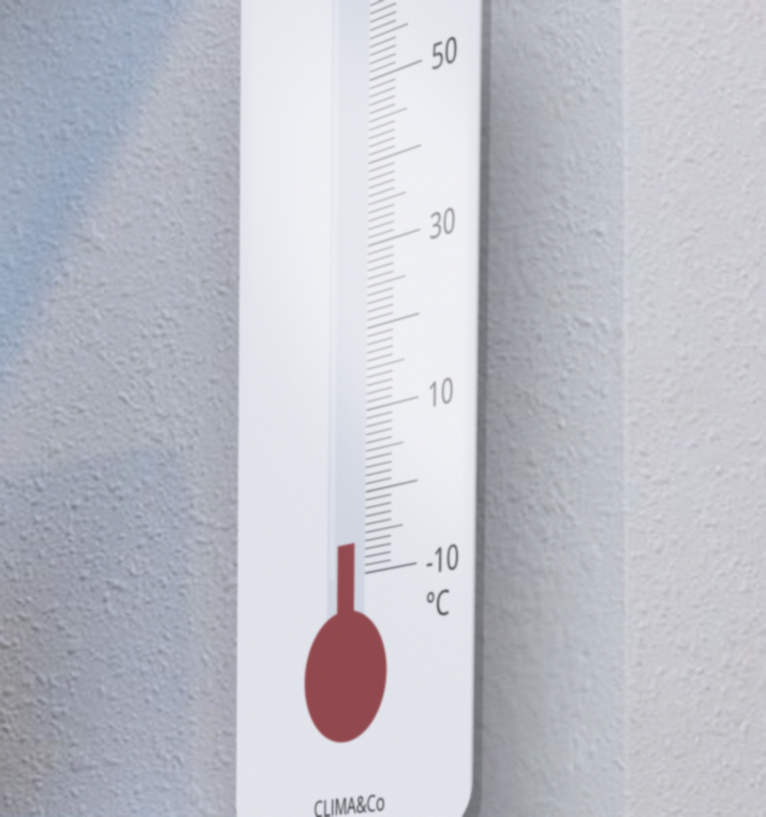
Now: -6
